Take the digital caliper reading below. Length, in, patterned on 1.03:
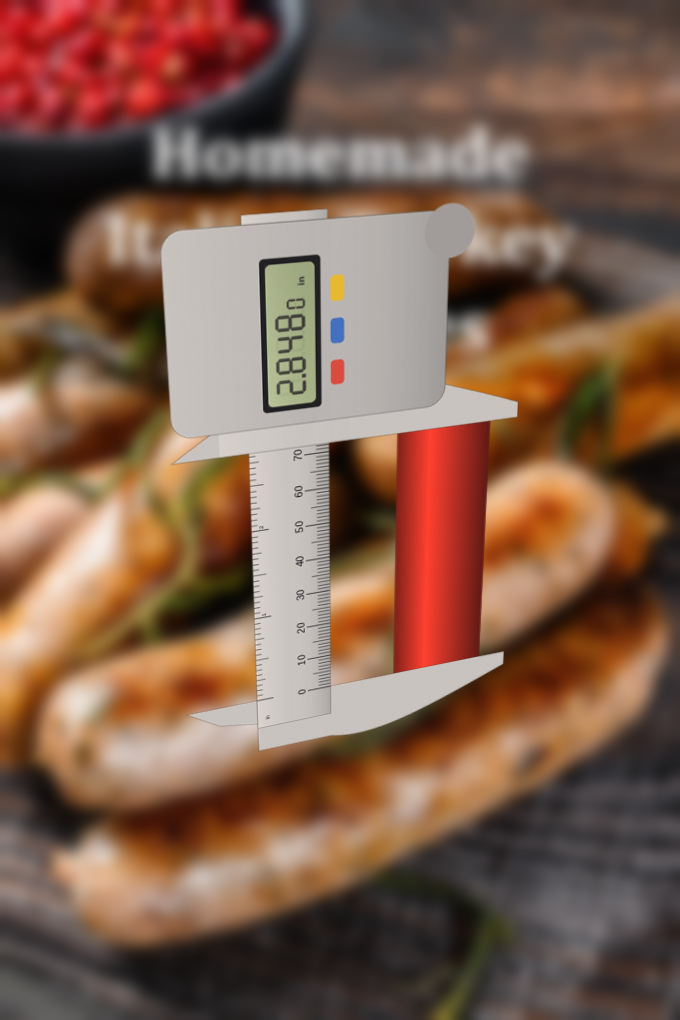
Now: 2.8480
